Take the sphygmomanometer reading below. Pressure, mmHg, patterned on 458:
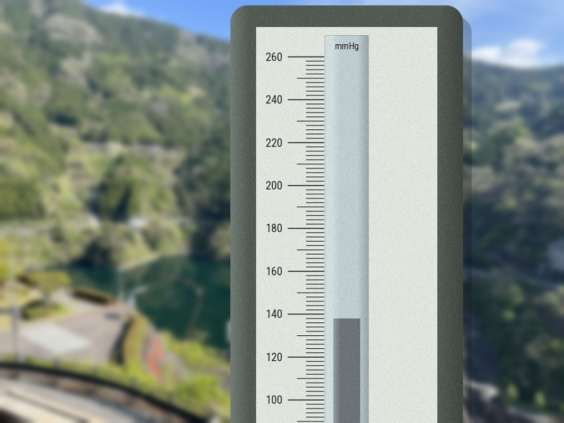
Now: 138
